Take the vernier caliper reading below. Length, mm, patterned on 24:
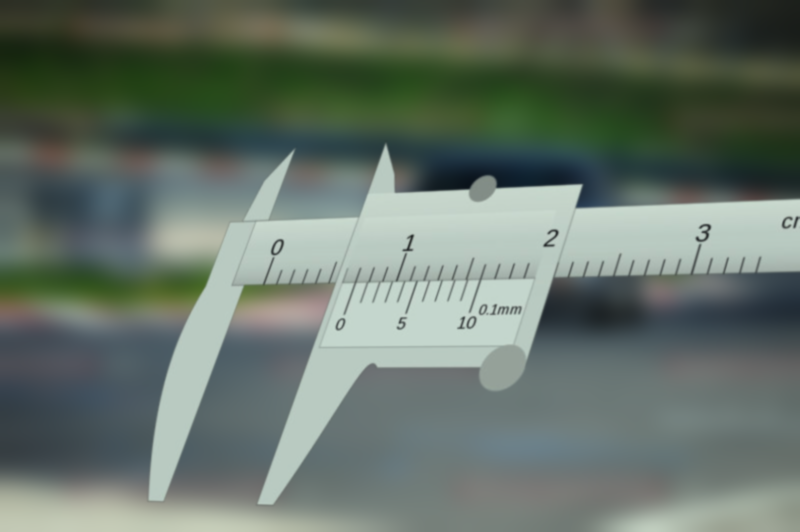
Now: 7.0
